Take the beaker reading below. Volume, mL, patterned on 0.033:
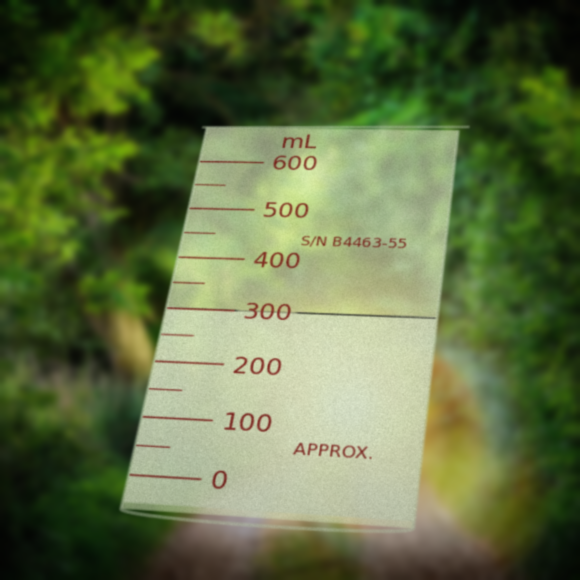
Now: 300
